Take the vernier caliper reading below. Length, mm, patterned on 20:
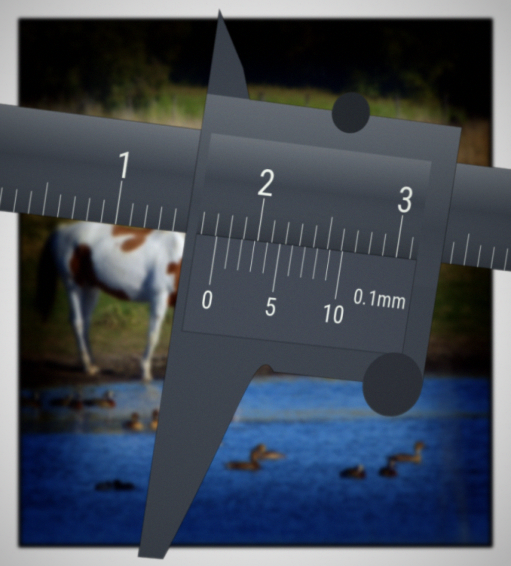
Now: 17.1
